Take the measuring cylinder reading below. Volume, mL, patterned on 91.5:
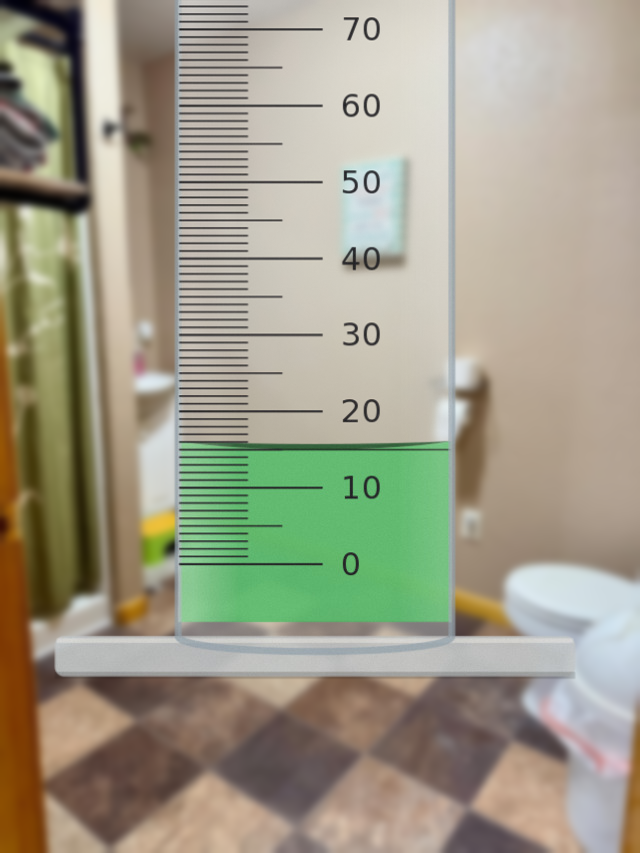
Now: 15
